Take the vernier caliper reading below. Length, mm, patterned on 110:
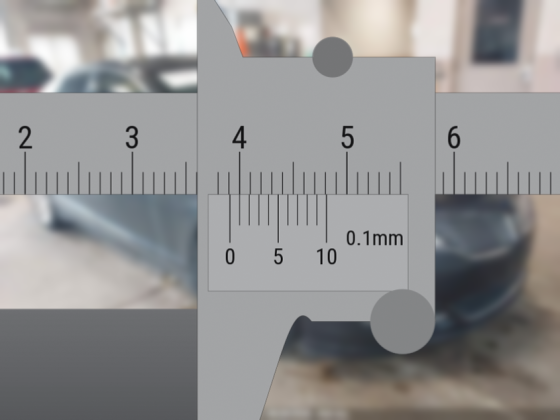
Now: 39.1
